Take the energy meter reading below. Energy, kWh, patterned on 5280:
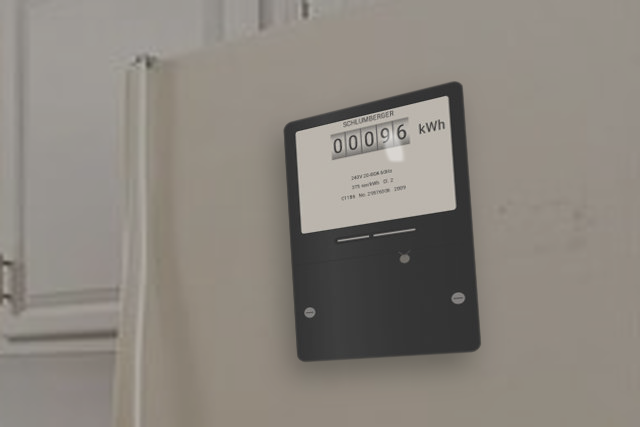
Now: 96
